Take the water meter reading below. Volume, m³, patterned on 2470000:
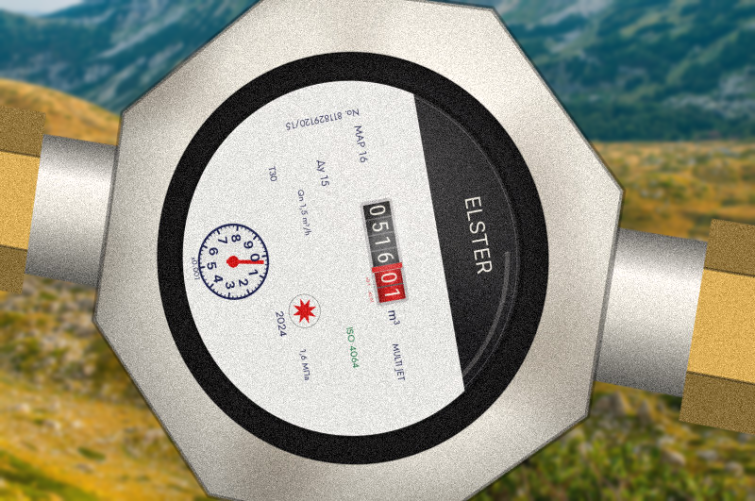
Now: 516.010
